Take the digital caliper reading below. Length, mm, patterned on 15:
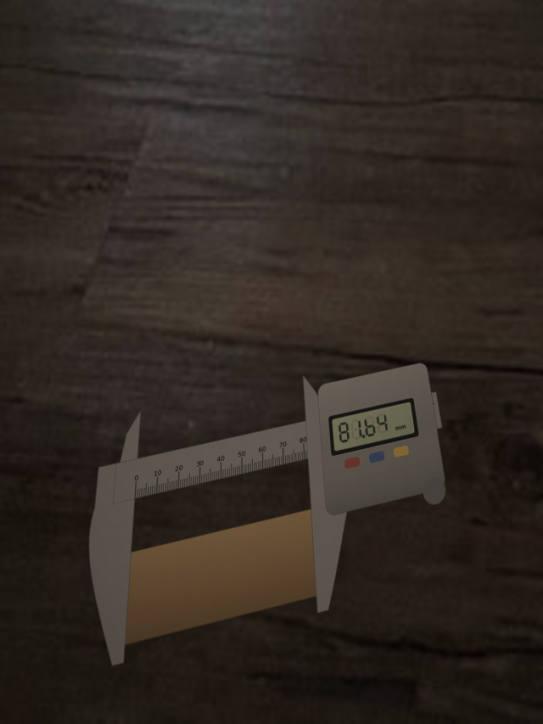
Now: 81.64
